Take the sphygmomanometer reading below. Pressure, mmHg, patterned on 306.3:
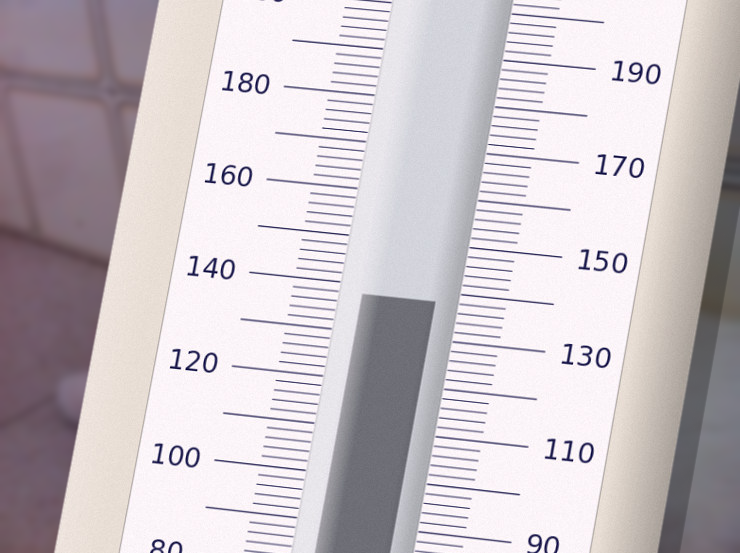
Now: 138
